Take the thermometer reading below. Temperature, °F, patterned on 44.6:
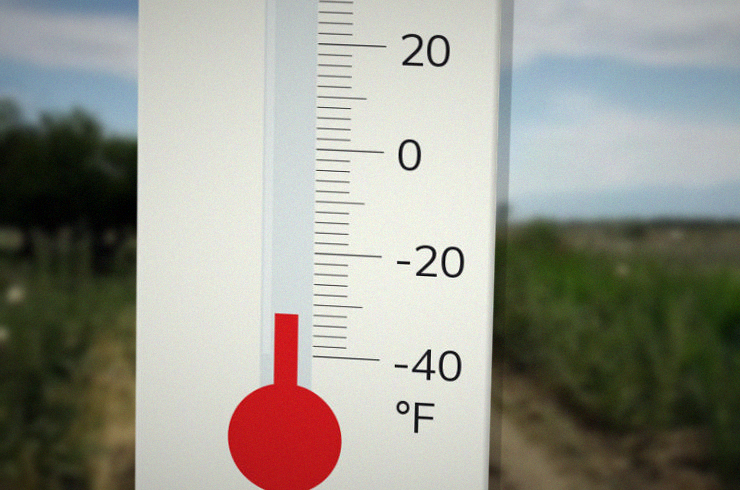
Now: -32
